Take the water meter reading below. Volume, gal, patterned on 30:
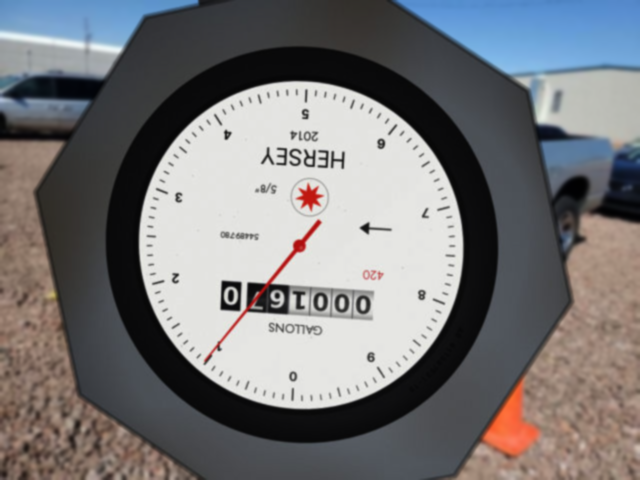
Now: 1671.0
